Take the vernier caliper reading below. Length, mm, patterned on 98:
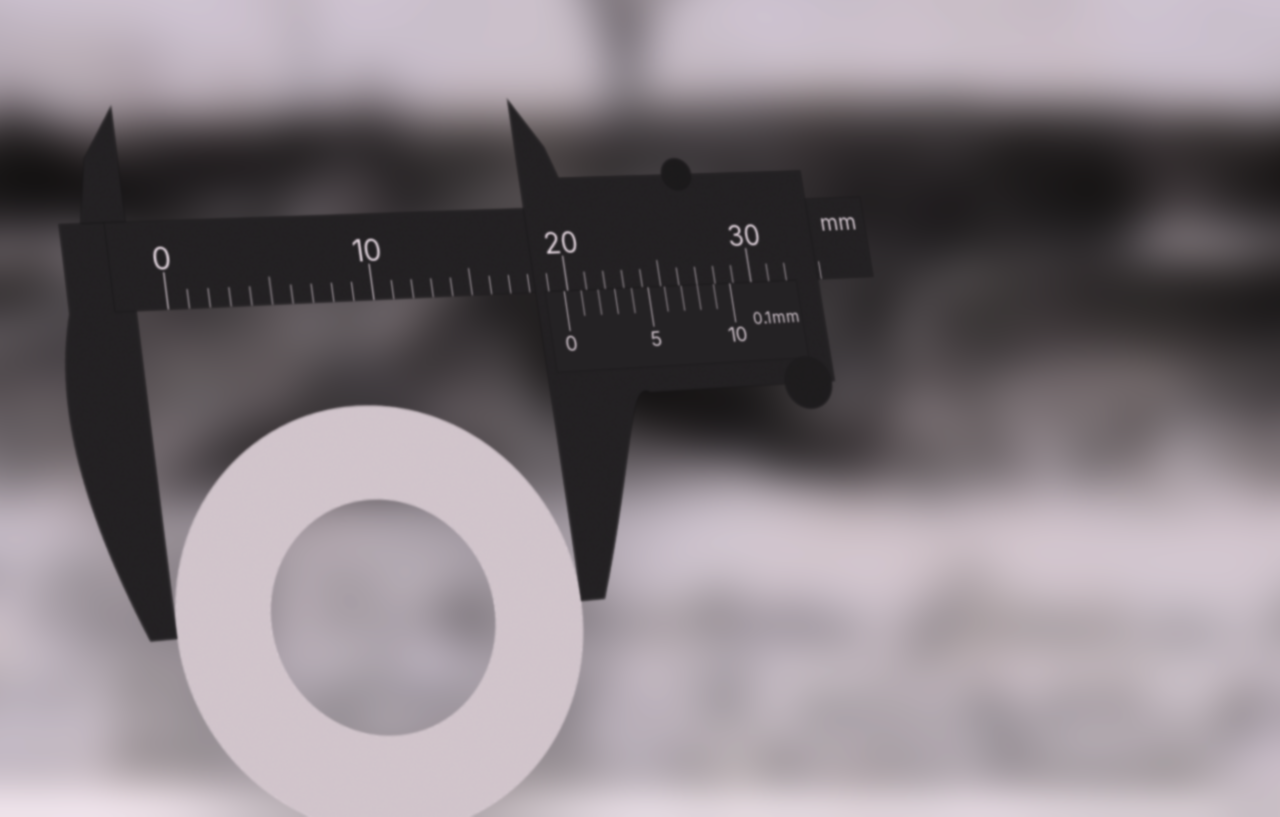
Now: 19.8
